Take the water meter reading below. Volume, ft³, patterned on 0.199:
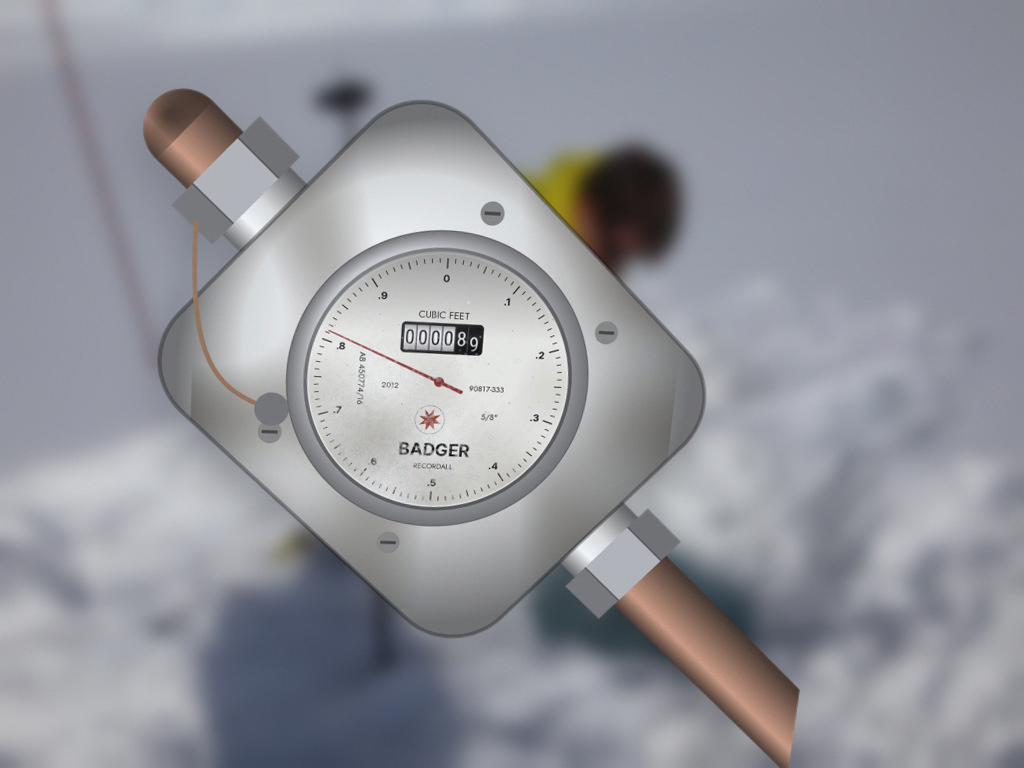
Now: 88.81
